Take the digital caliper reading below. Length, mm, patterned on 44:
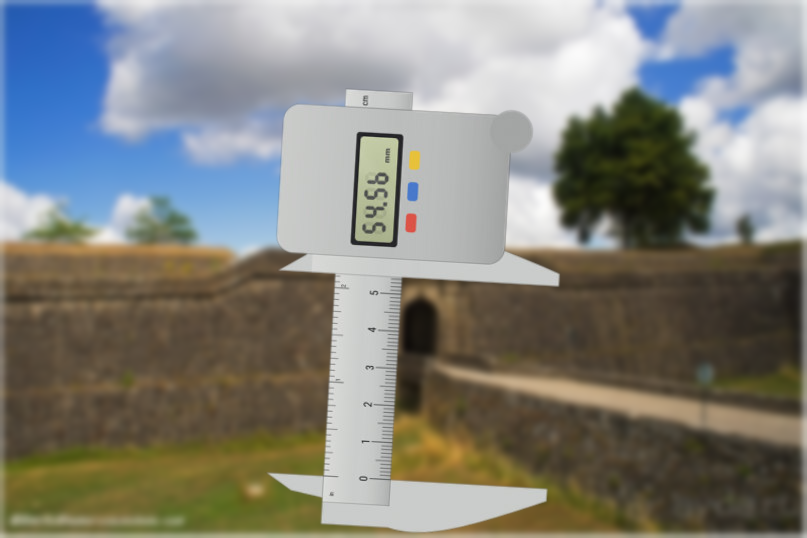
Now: 54.56
